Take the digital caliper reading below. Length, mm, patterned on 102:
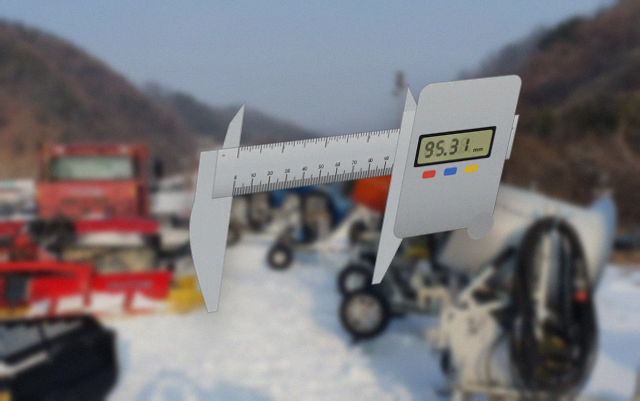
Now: 95.31
